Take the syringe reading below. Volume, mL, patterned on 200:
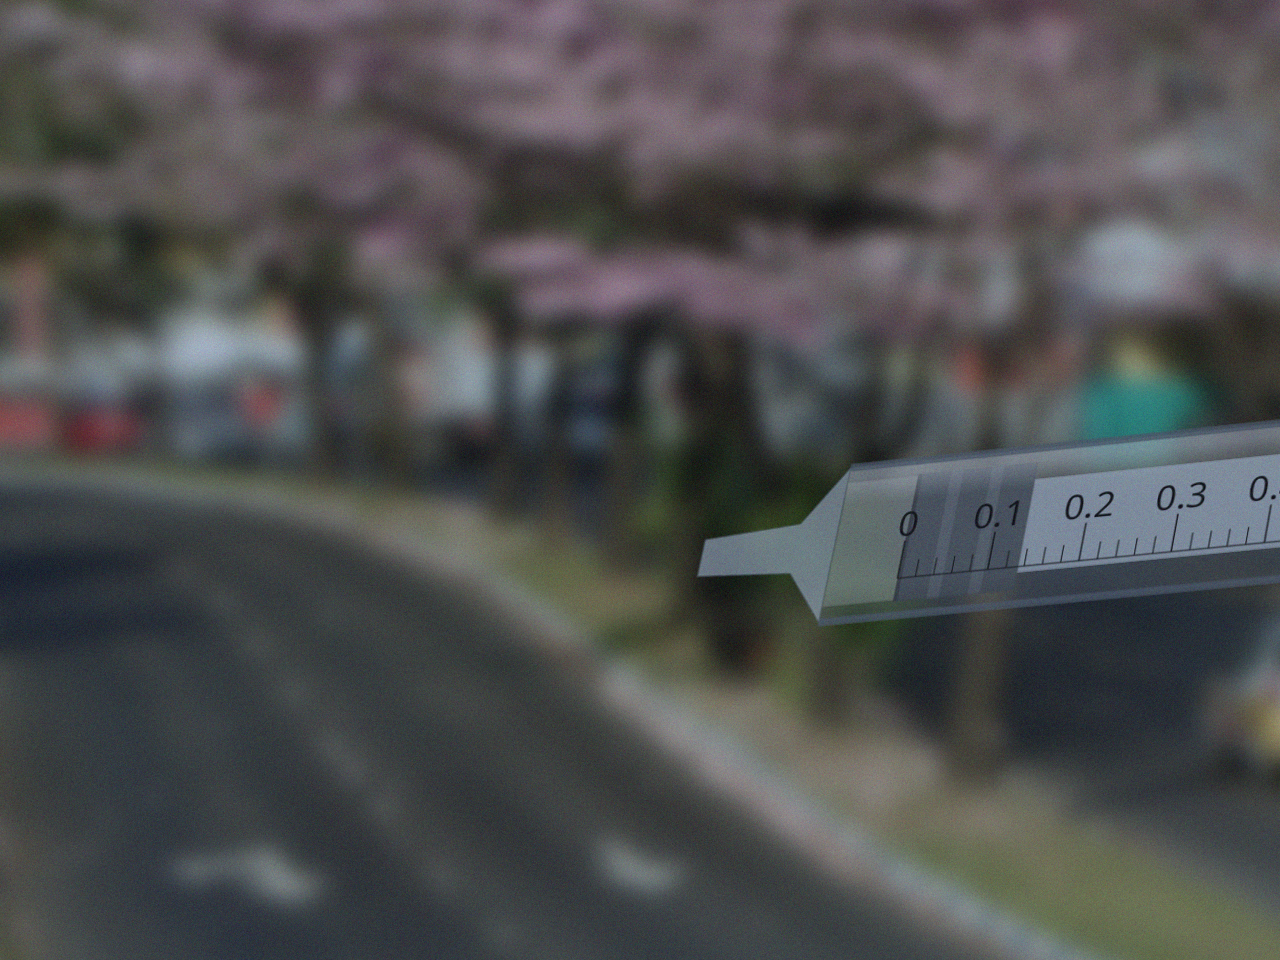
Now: 0
